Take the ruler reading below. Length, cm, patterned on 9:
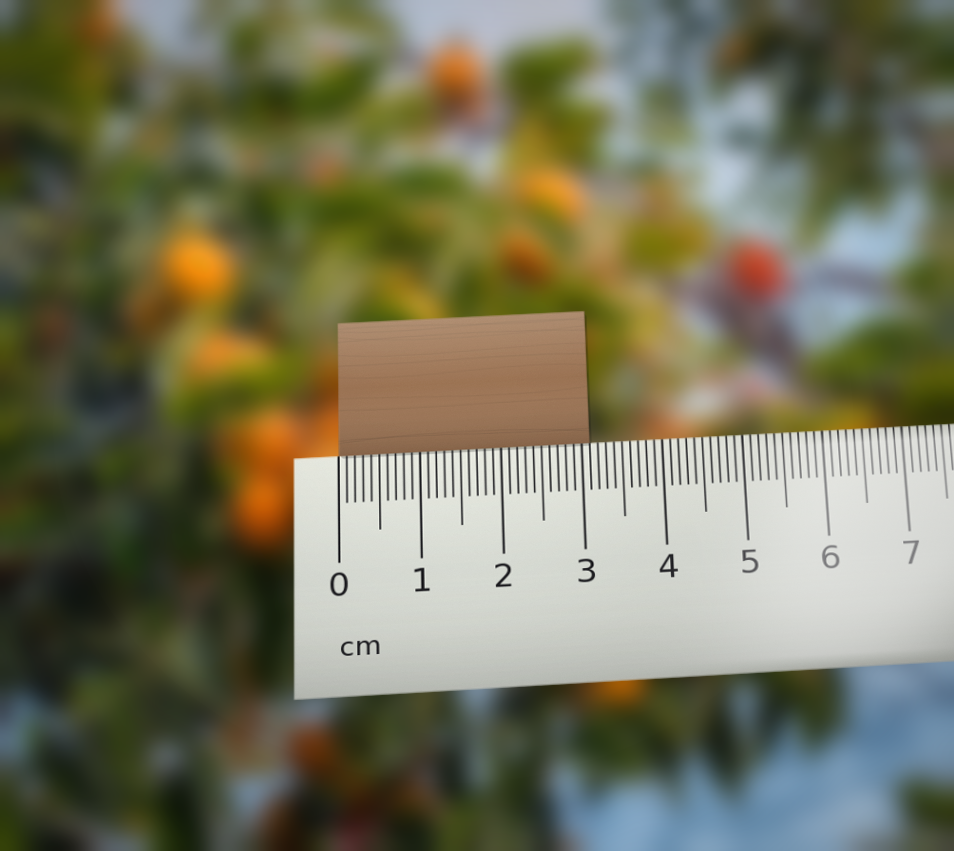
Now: 3.1
